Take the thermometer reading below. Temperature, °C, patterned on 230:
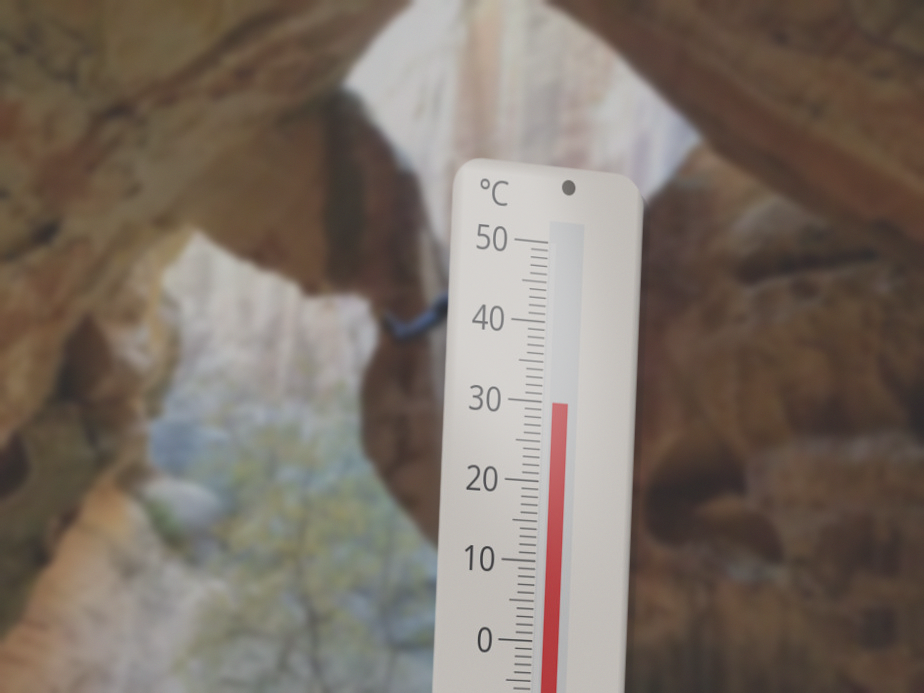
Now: 30
